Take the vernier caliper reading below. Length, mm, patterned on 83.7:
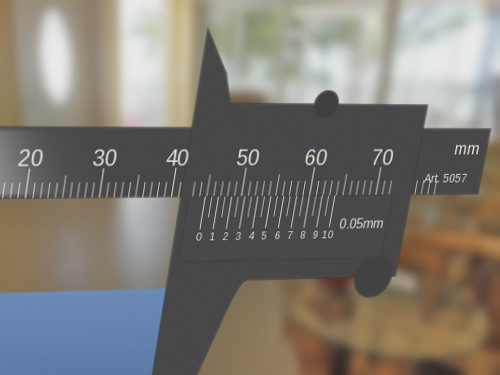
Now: 44.8
